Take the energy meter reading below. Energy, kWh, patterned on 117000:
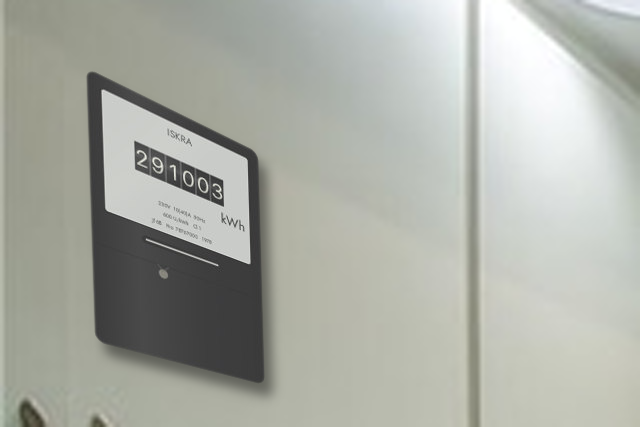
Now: 291003
